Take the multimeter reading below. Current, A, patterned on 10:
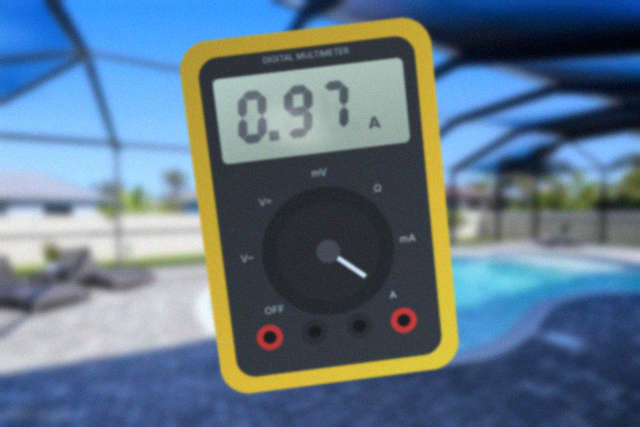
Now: 0.97
